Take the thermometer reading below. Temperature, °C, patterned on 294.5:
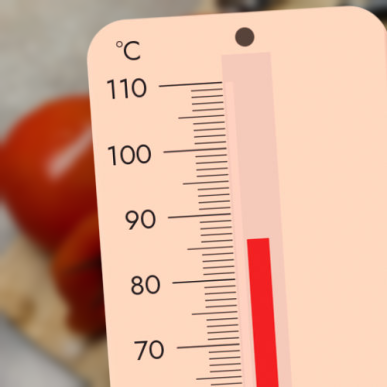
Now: 86
